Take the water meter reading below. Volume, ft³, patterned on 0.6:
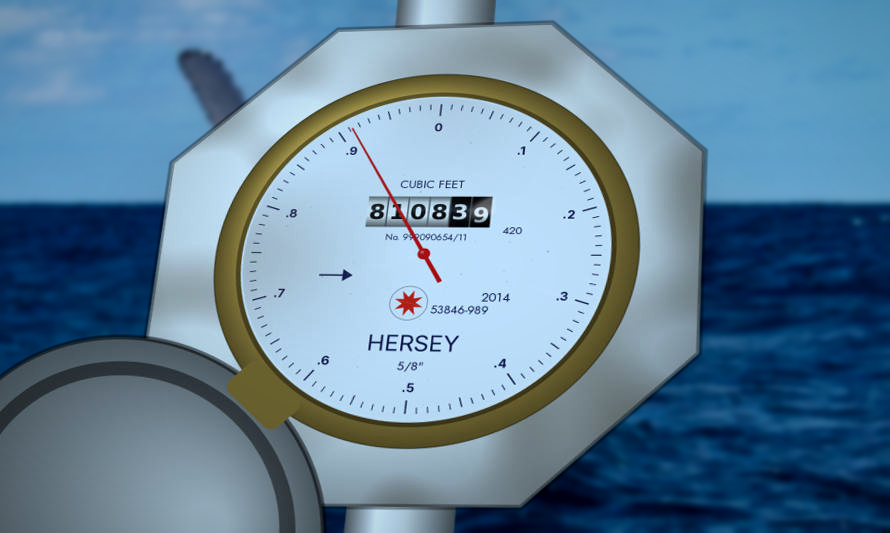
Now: 810838.91
